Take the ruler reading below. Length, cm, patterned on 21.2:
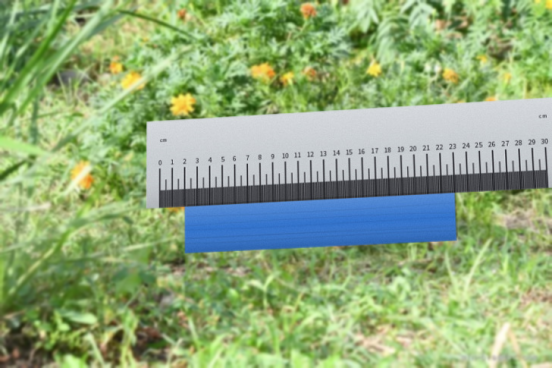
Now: 21
